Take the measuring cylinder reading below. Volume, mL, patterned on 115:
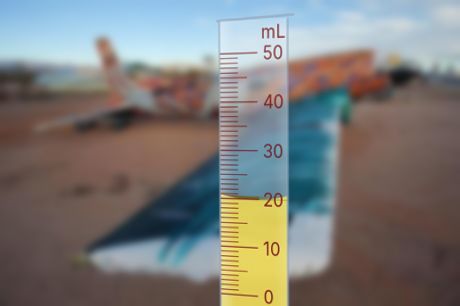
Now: 20
